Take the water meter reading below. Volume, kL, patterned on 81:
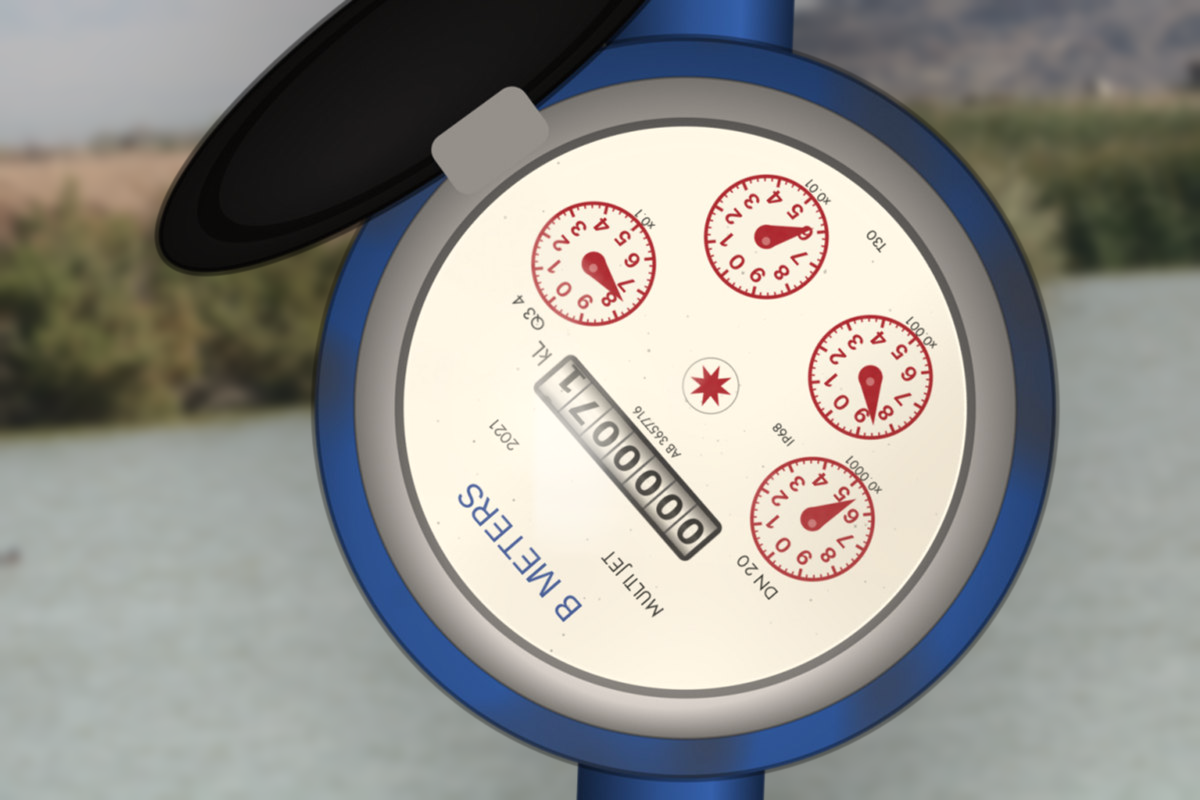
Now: 70.7585
